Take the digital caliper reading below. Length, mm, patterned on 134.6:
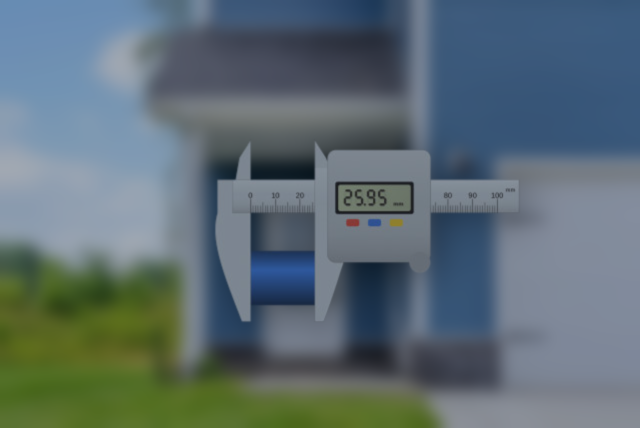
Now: 25.95
